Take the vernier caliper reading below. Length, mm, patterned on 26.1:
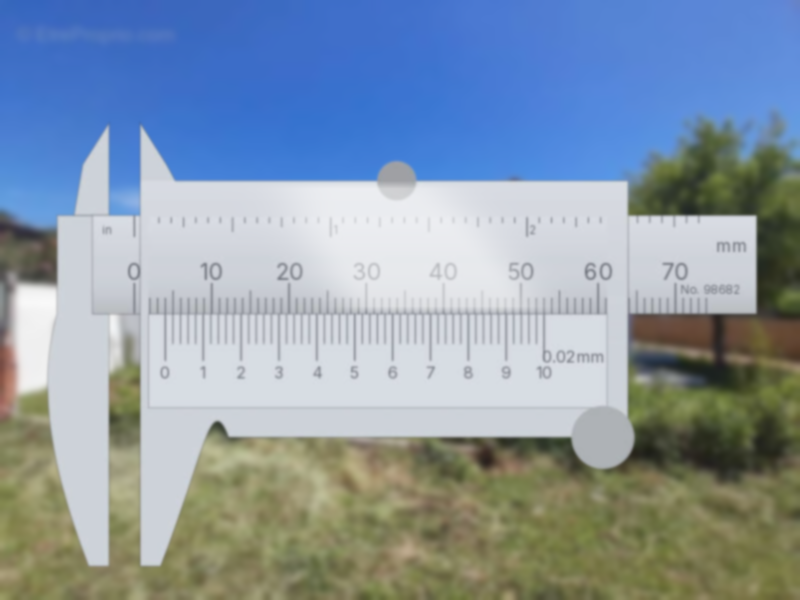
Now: 4.0
